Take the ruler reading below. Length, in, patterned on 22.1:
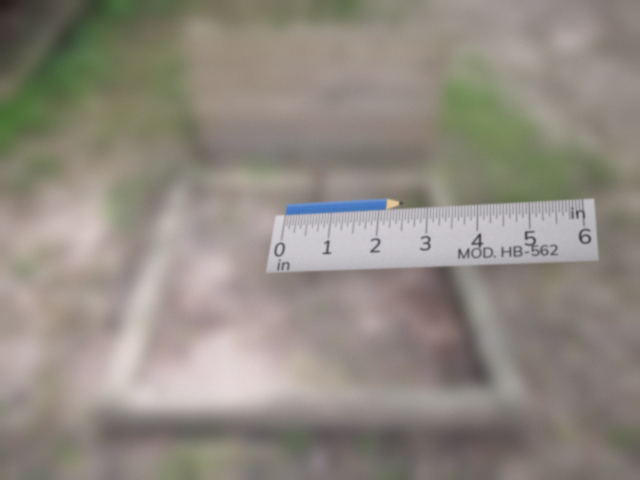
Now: 2.5
